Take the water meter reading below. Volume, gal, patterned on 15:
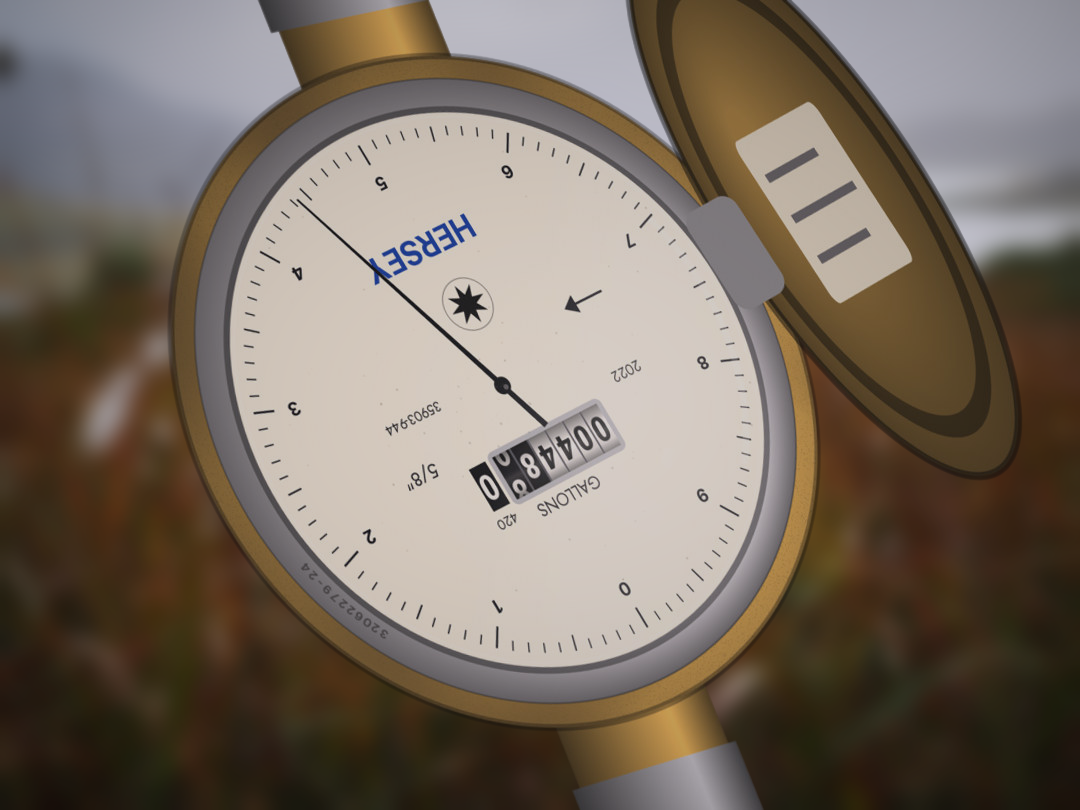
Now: 44884.4
